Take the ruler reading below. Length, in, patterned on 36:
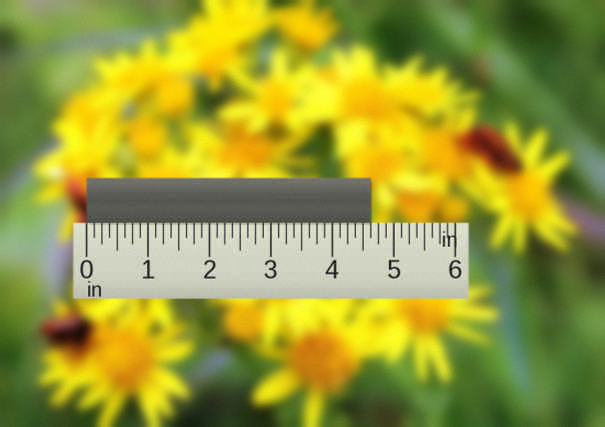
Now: 4.625
